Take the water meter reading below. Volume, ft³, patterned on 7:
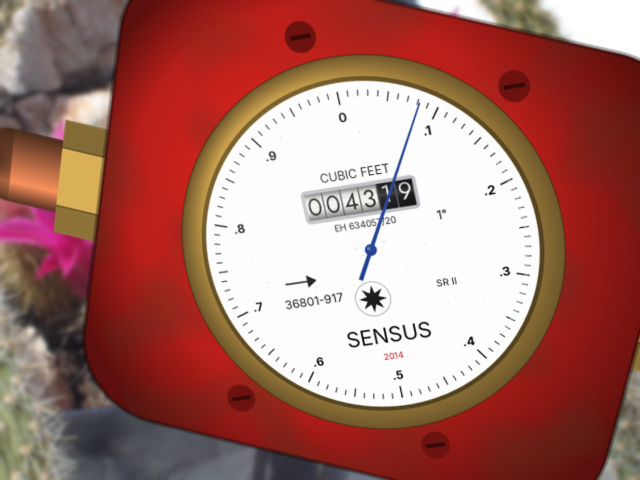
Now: 4319.08
